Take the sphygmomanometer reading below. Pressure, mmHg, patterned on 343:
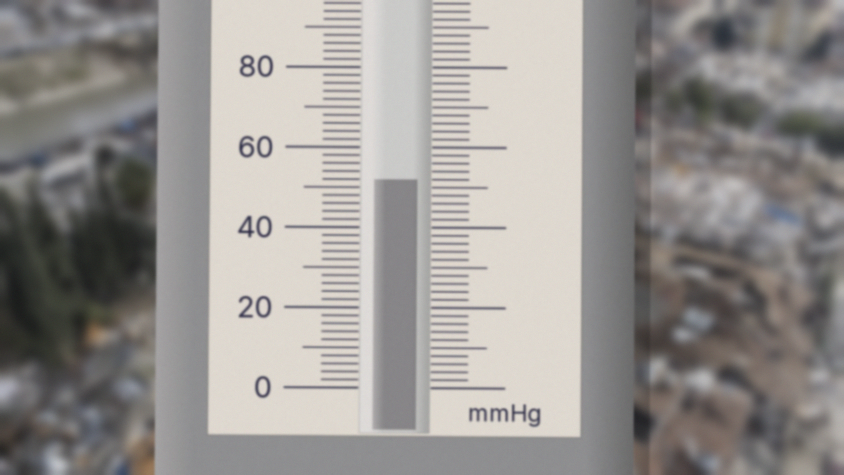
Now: 52
